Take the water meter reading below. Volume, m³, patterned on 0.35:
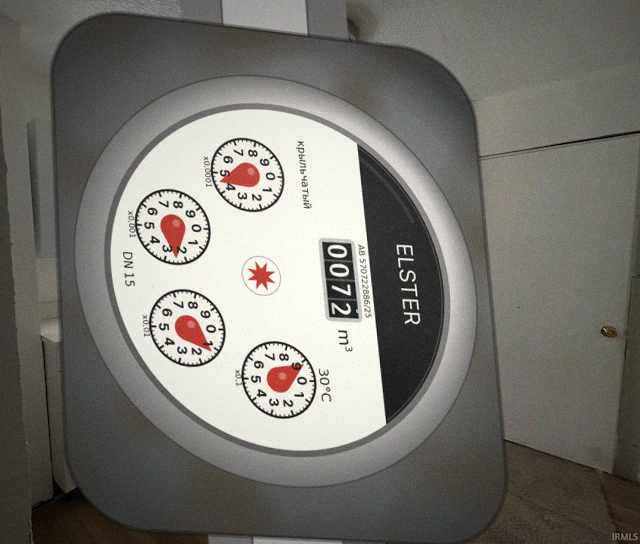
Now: 71.9124
